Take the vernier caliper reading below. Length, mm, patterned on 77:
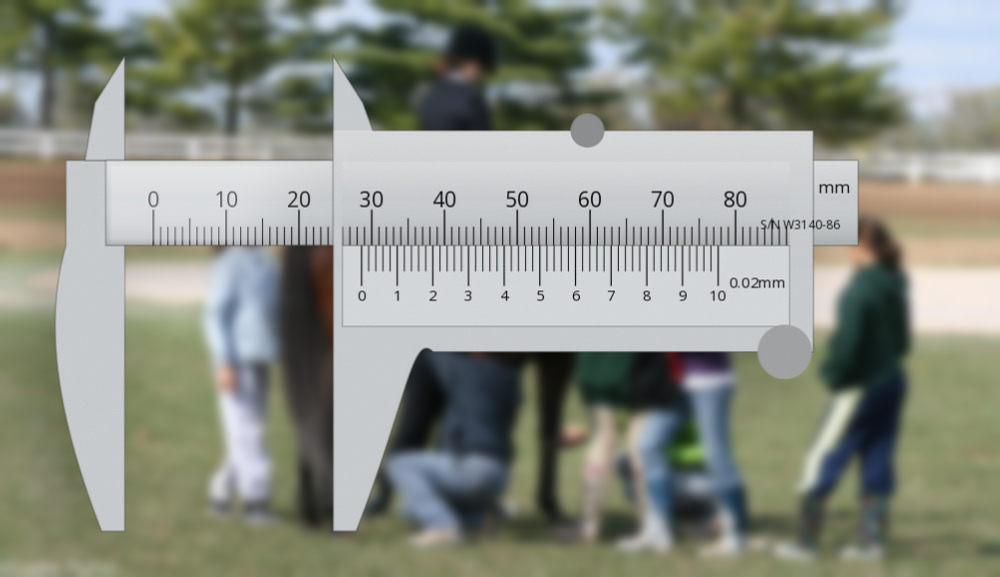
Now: 28.6
